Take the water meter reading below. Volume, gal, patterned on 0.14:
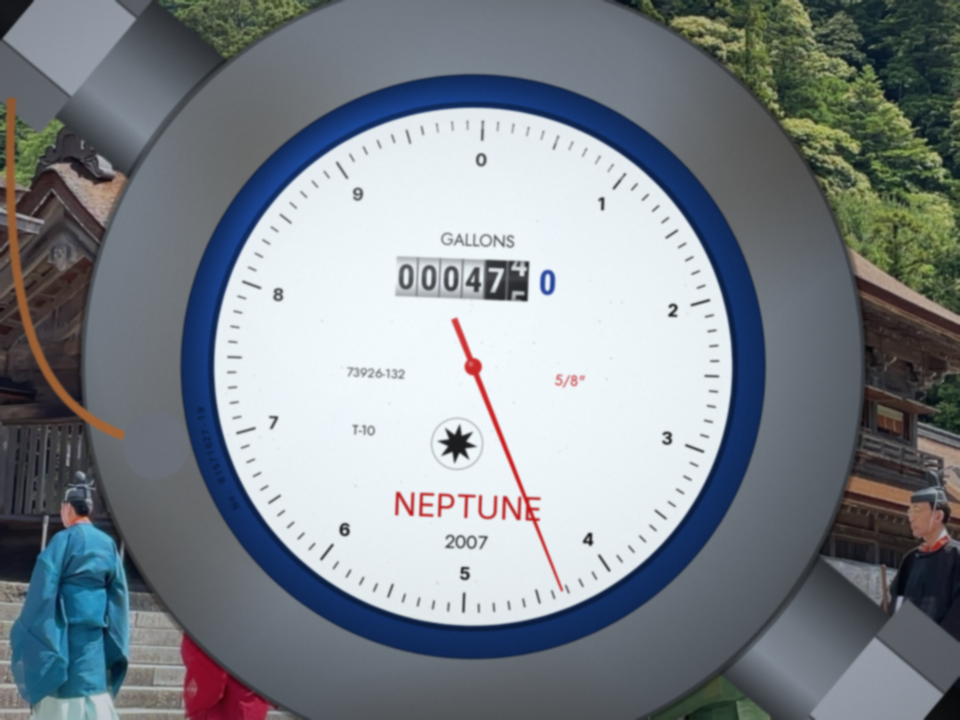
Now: 4744.3
